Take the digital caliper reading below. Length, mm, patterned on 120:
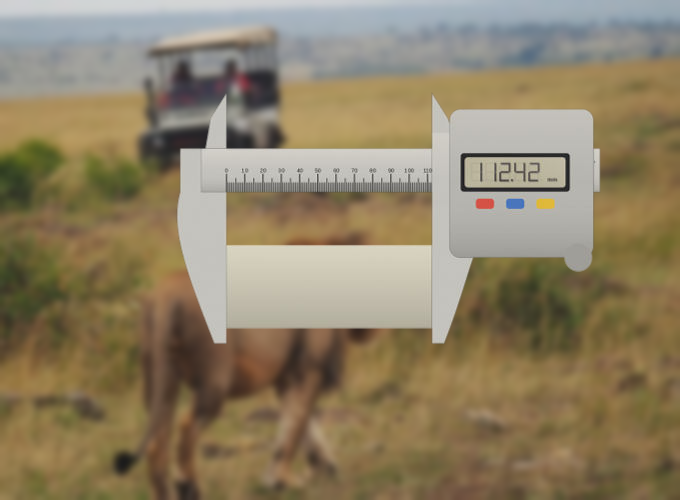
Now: 112.42
